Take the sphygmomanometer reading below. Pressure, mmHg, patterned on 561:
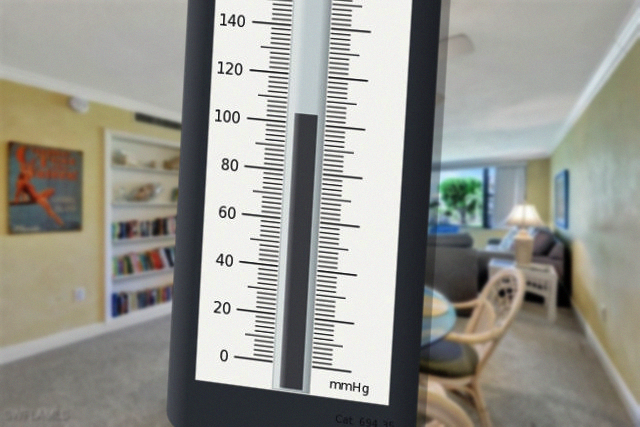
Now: 104
